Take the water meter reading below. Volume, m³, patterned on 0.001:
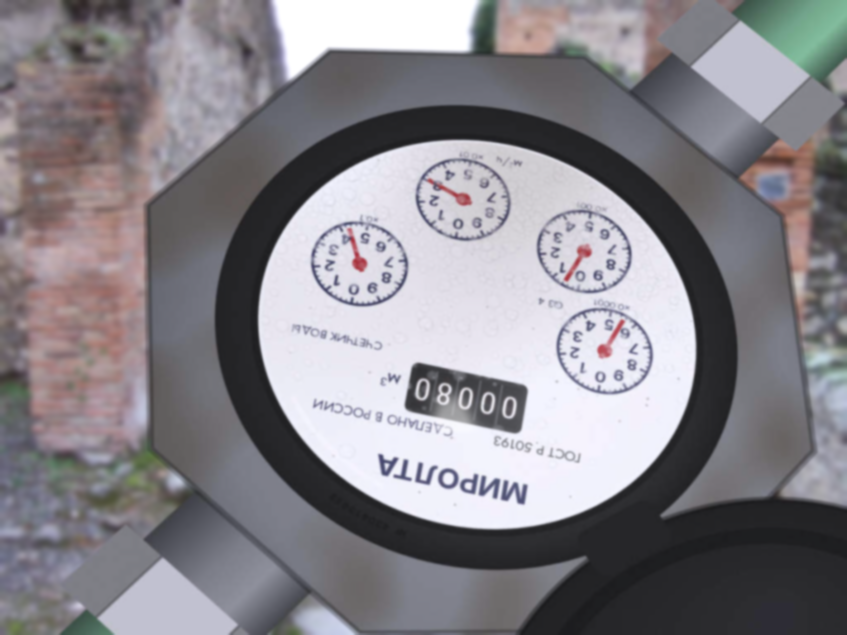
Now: 80.4305
